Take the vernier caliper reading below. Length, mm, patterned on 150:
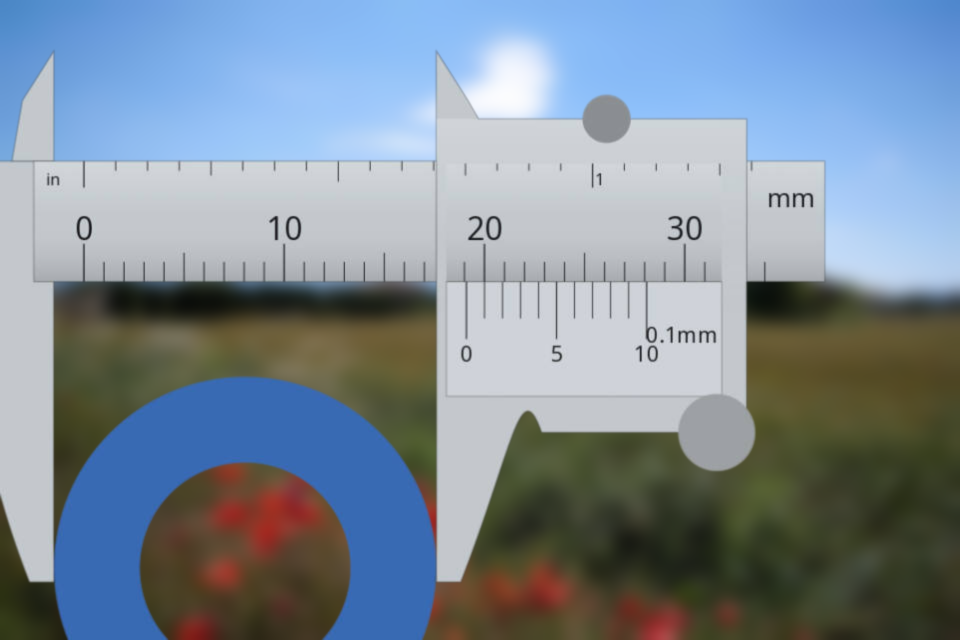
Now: 19.1
